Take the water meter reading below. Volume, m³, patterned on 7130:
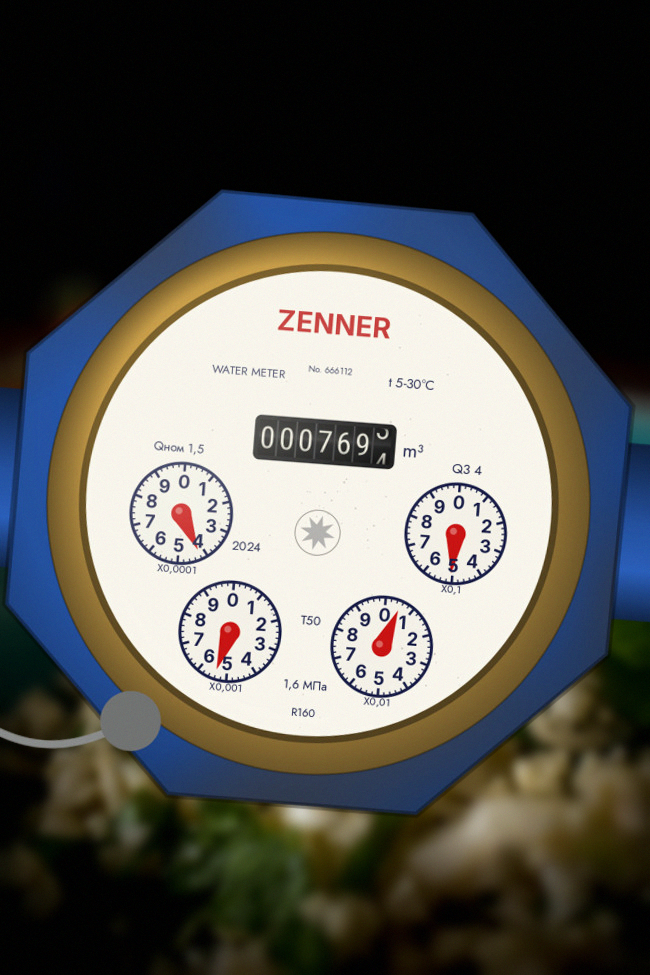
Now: 7693.5054
